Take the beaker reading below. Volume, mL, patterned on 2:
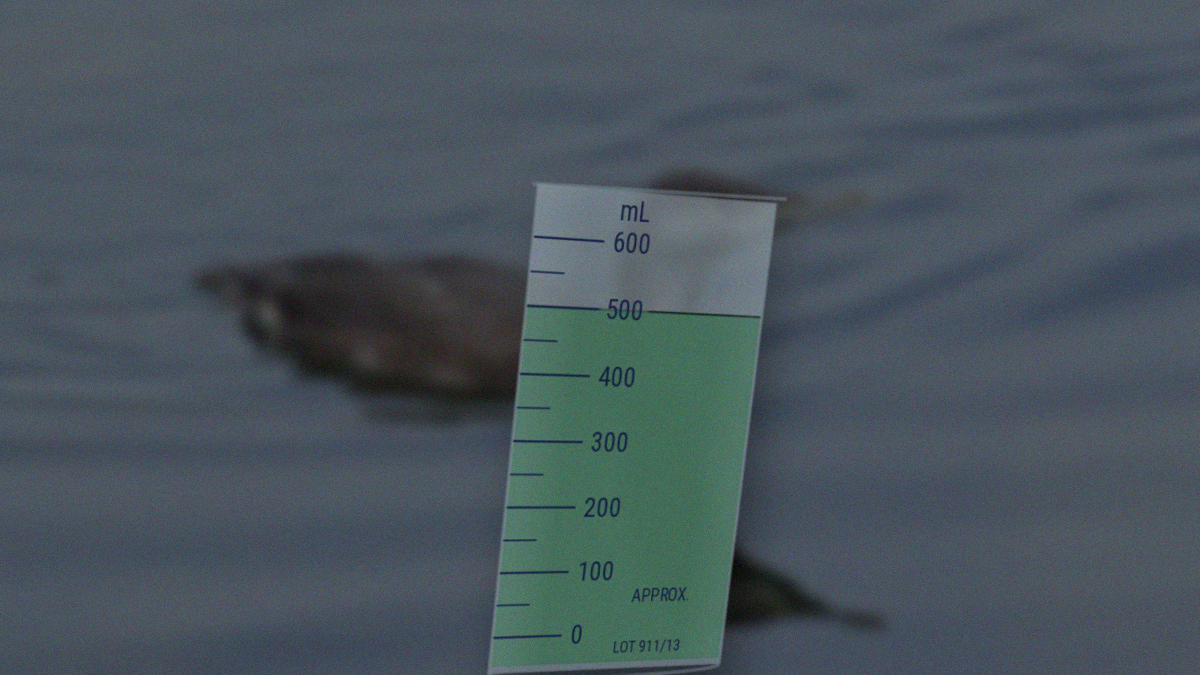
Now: 500
